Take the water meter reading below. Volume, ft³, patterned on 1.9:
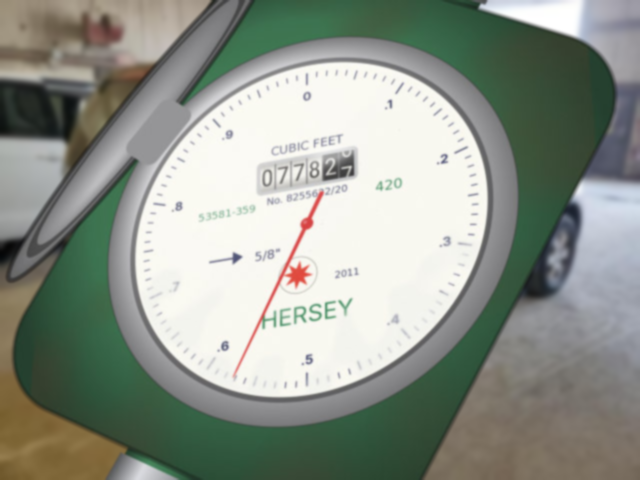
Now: 77826.57
